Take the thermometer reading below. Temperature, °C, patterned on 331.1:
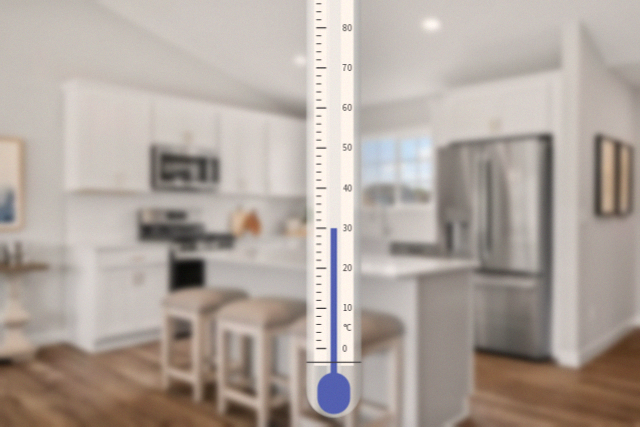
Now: 30
